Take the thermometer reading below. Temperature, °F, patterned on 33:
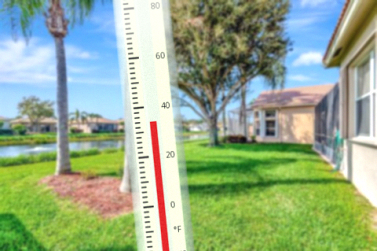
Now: 34
